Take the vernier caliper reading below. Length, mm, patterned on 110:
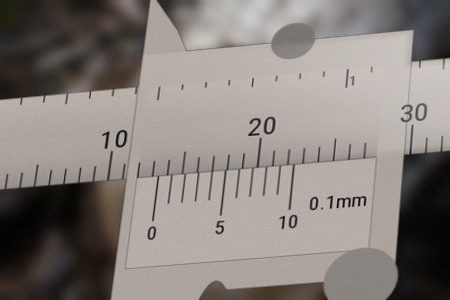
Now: 13.4
